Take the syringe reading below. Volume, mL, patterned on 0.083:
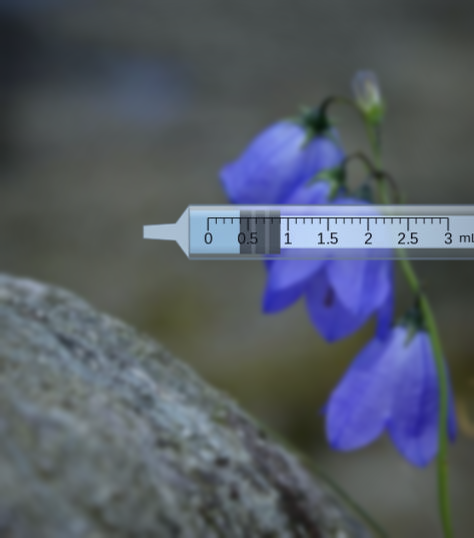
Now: 0.4
